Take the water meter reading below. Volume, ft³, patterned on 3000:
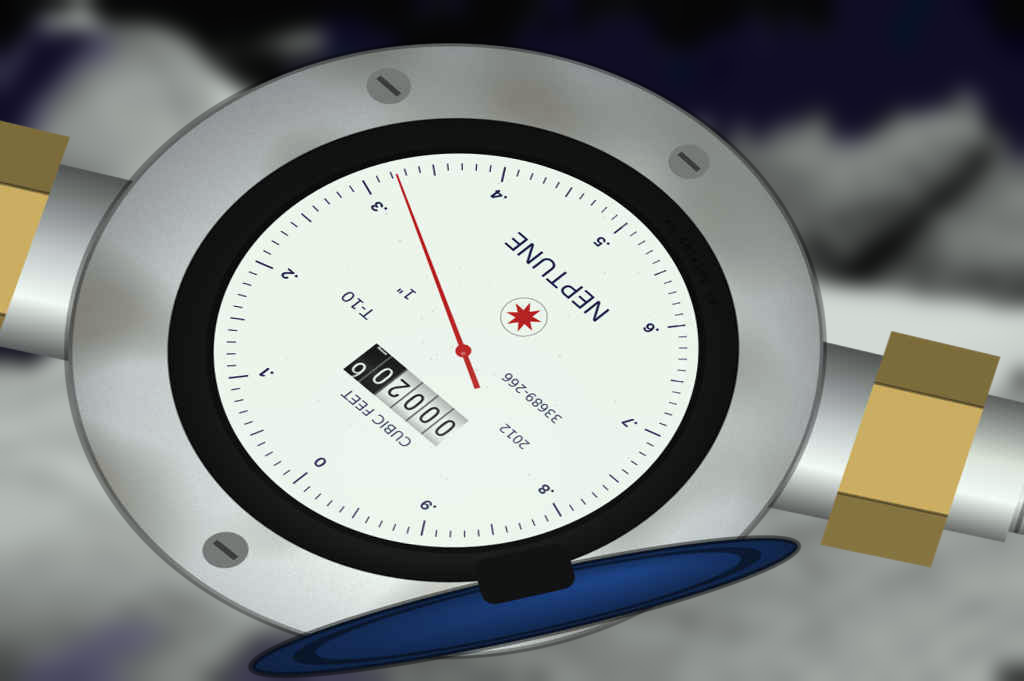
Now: 206.32
